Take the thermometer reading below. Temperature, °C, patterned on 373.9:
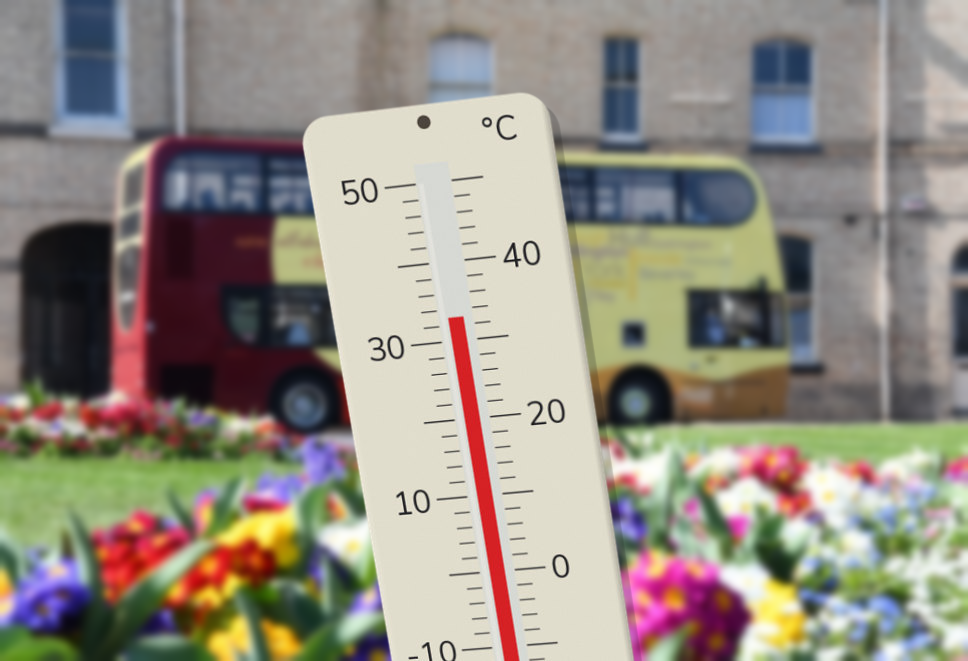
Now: 33
